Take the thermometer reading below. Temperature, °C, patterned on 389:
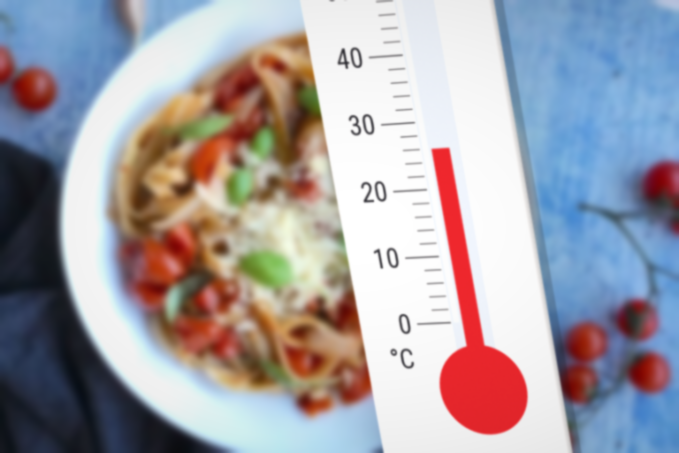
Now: 26
